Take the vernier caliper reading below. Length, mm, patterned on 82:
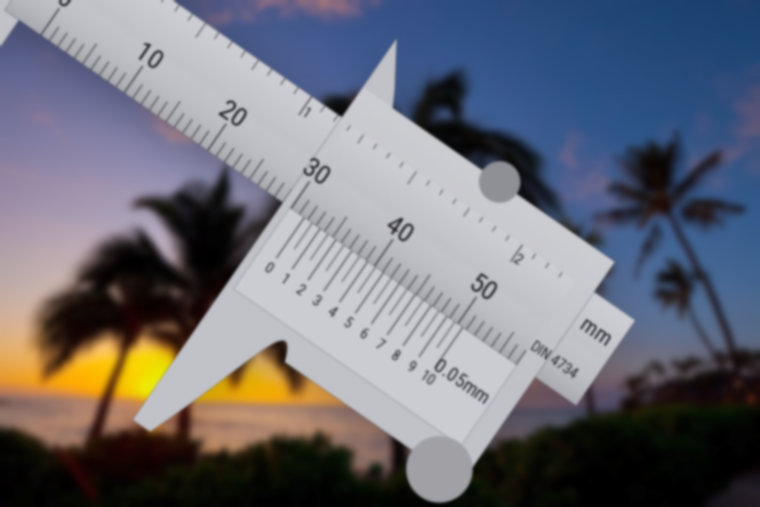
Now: 31.6
